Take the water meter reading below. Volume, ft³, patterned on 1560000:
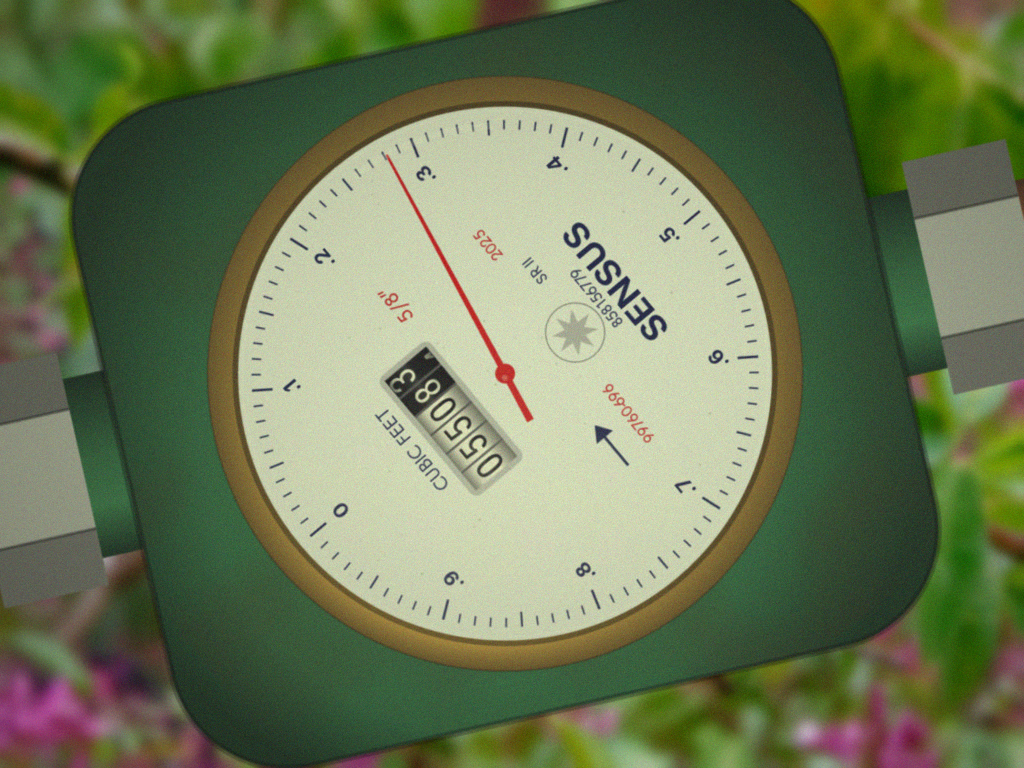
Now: 55083.28
